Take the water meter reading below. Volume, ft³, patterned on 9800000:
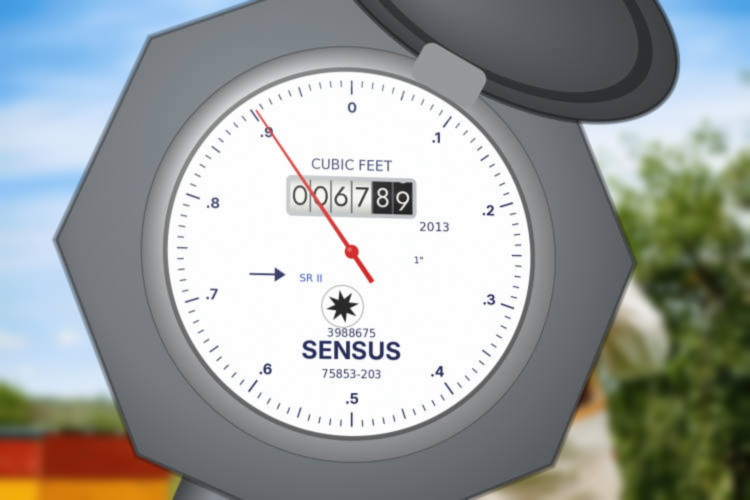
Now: 6788.90
